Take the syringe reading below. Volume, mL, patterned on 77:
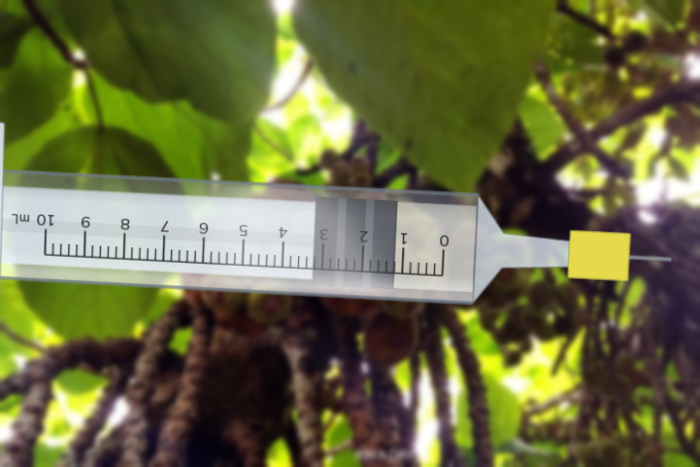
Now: 1.2
